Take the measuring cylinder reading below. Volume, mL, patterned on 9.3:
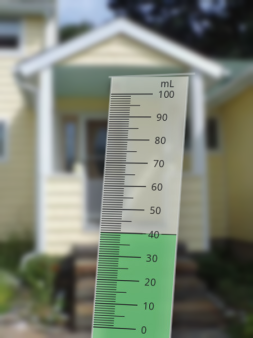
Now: 40
